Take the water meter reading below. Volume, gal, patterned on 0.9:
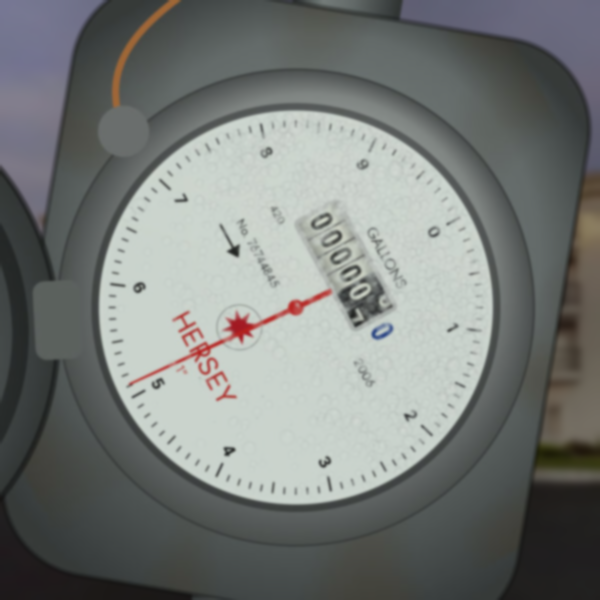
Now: 65.1
